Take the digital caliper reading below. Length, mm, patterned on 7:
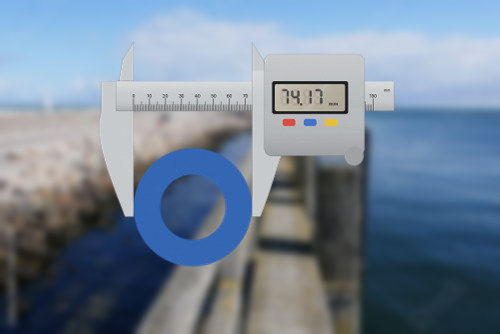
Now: 74.17
